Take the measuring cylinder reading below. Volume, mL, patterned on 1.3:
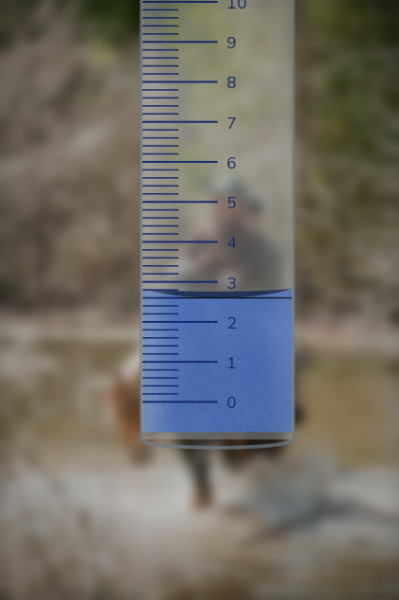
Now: 2.6
